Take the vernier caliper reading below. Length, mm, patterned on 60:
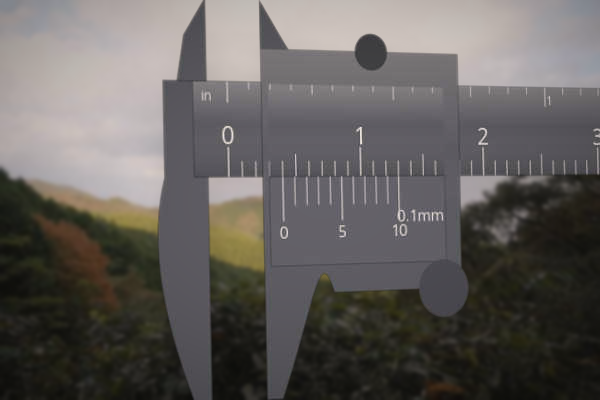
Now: 4.0
